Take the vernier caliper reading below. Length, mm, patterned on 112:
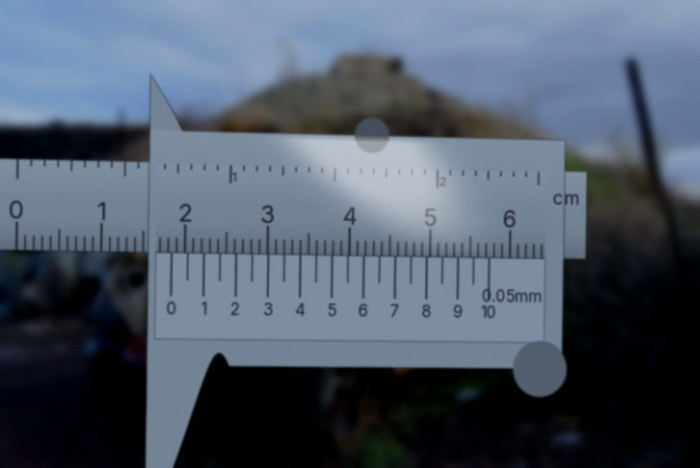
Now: 18.4
